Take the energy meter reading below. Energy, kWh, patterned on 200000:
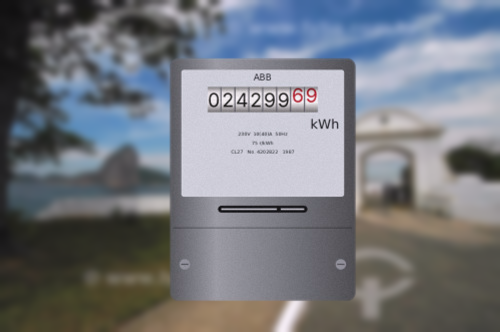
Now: 24299.69
